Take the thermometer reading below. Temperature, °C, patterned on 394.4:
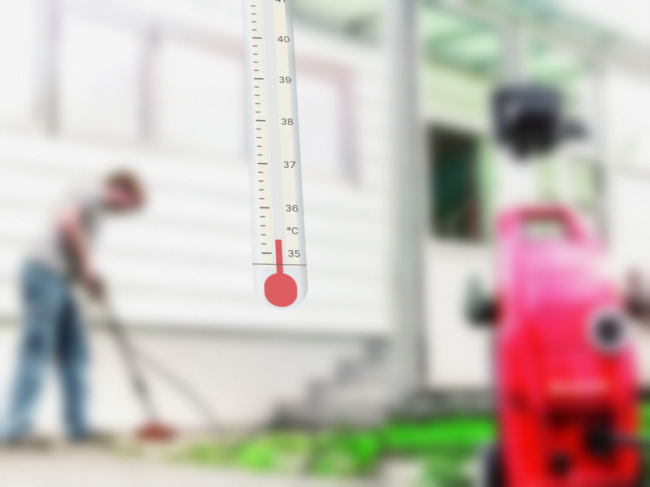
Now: 35.3
